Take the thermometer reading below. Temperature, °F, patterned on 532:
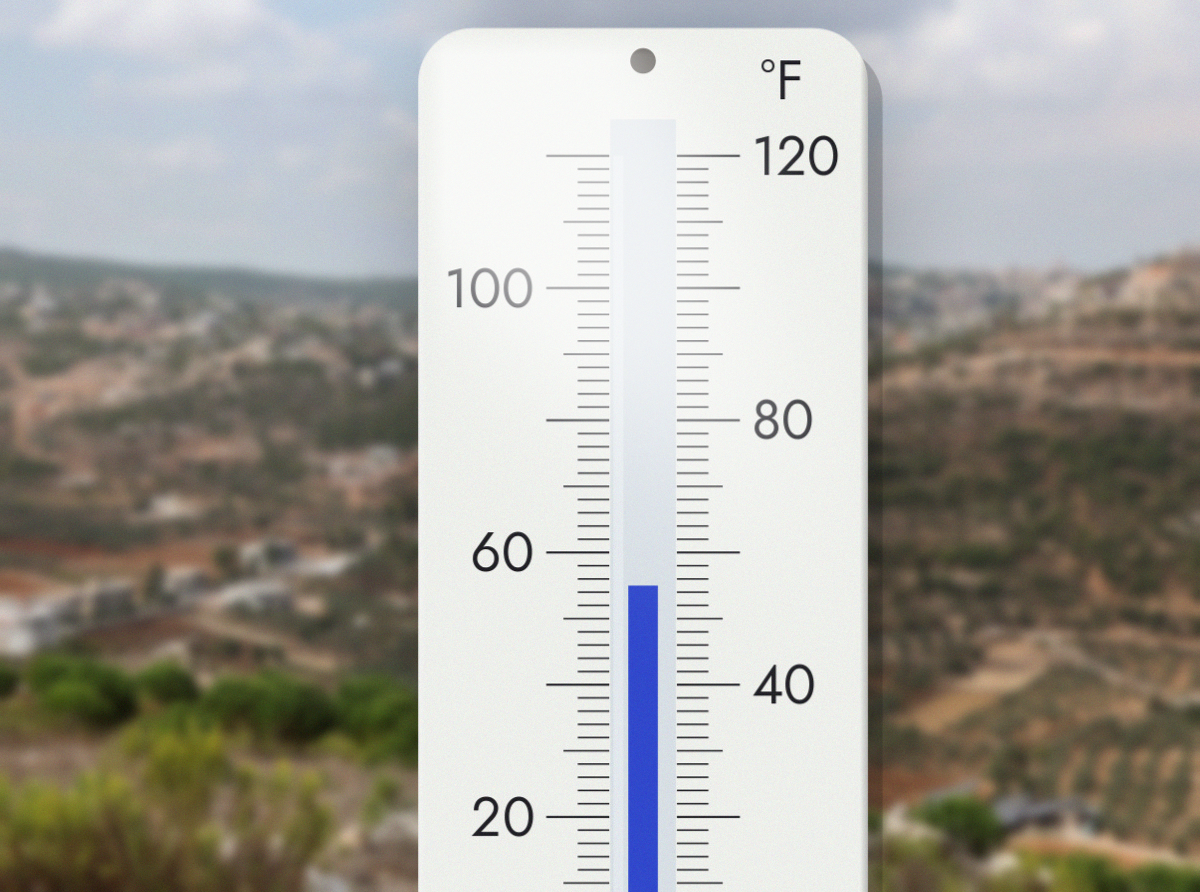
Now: 55
